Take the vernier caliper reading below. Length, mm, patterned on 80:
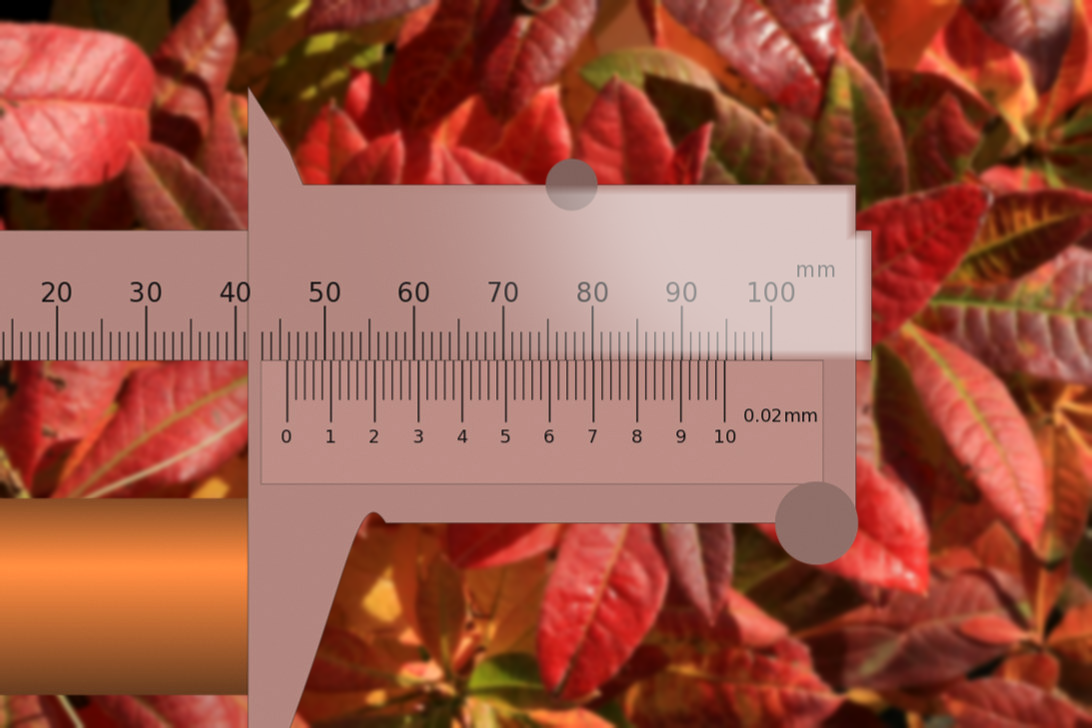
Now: 45.8
